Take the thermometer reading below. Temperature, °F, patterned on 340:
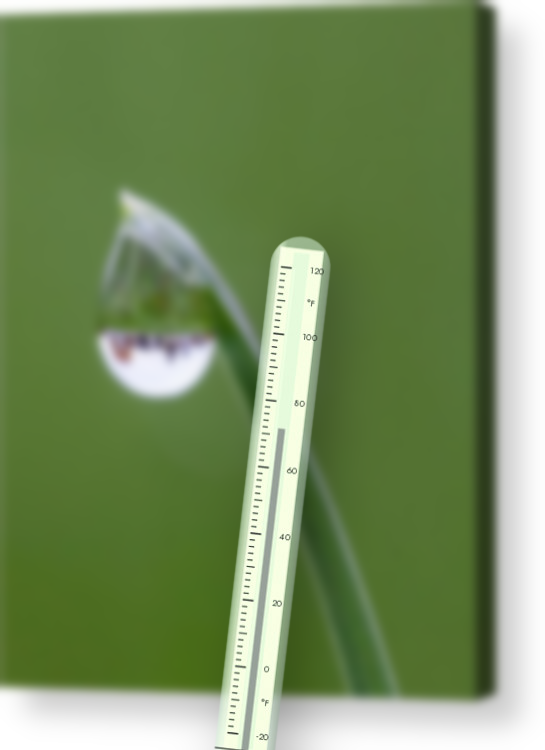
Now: 72
